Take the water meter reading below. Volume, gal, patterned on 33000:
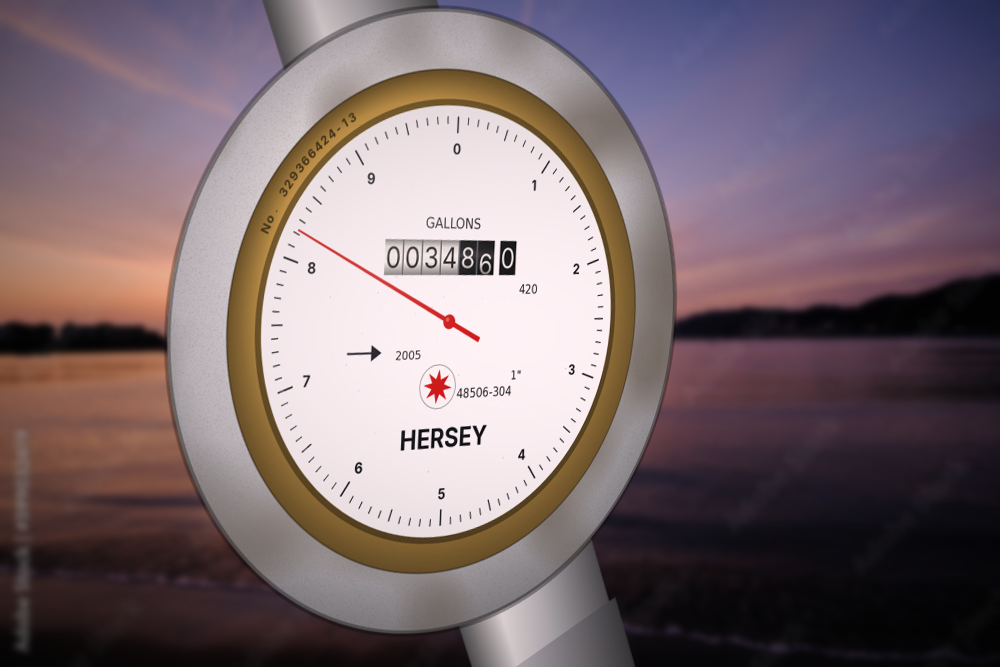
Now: 34858.2
